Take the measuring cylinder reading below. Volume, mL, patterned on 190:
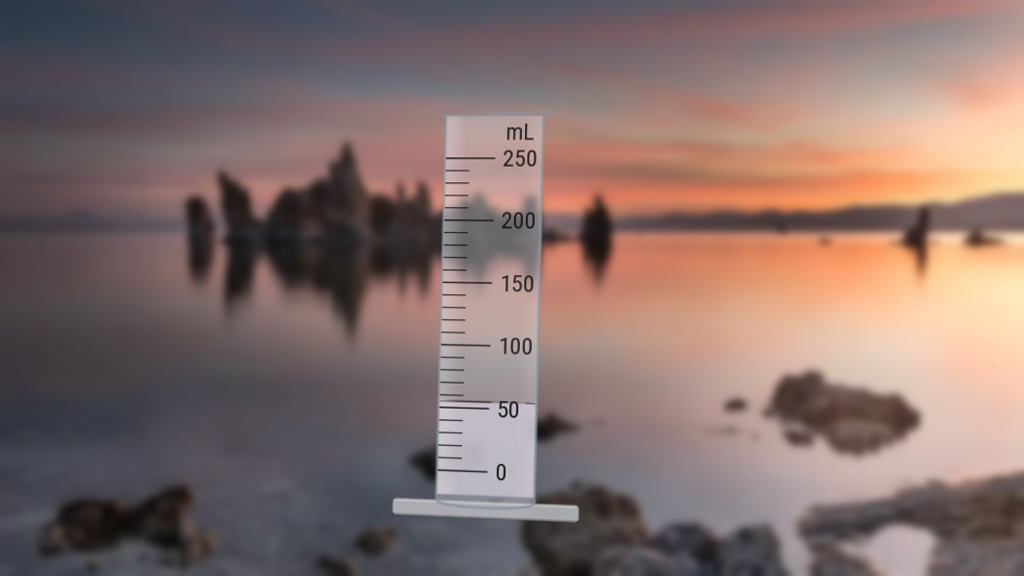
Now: 55
